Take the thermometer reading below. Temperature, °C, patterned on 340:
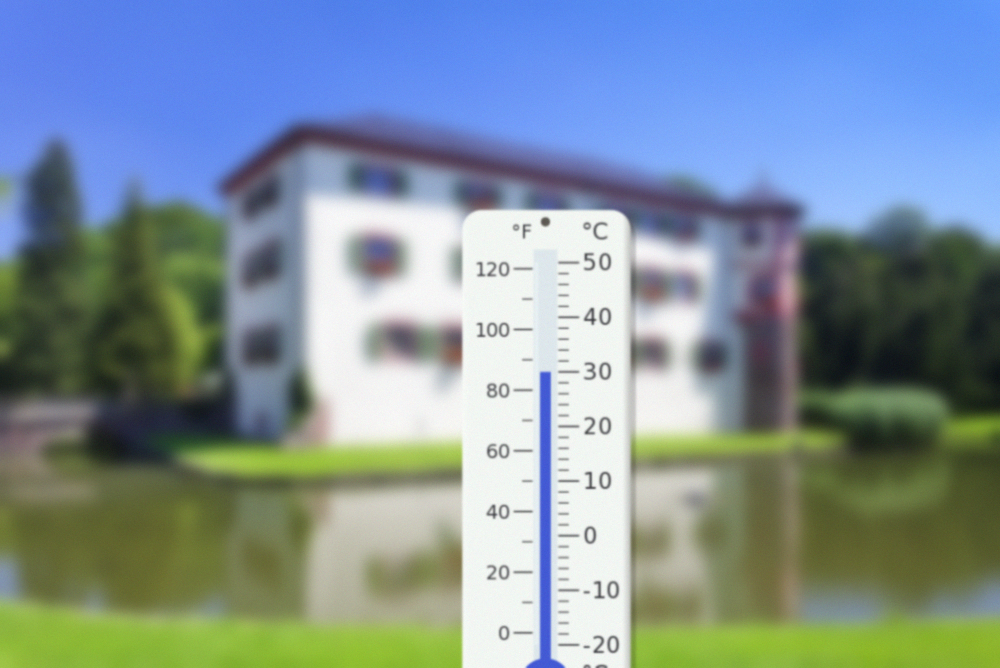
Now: 30
